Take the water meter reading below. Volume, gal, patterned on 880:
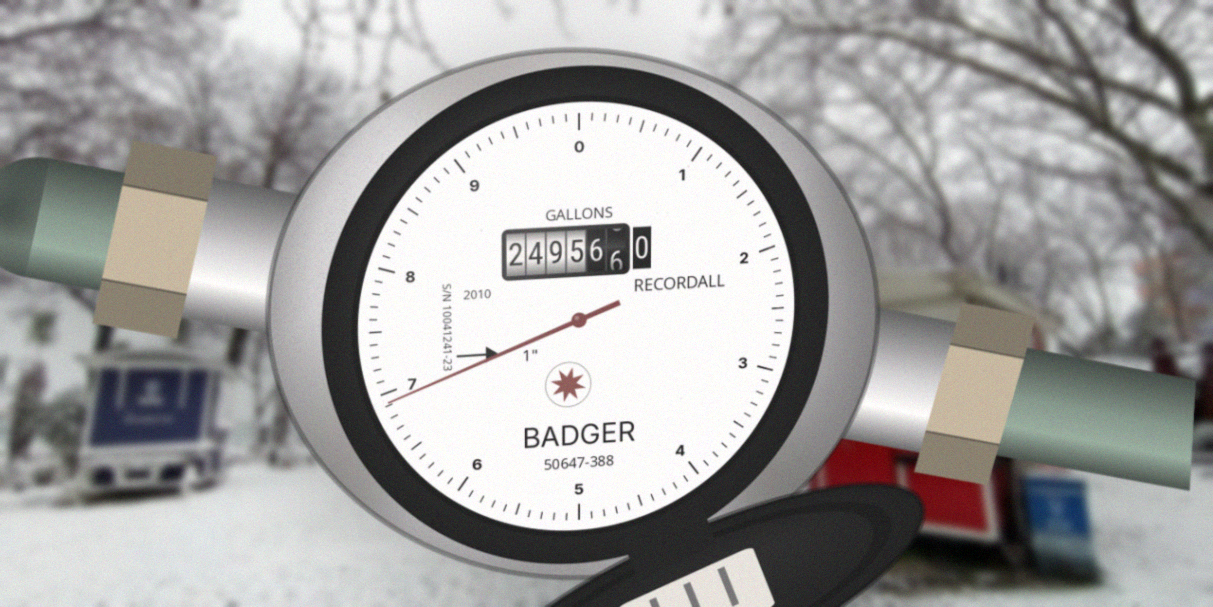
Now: 2495656.9
